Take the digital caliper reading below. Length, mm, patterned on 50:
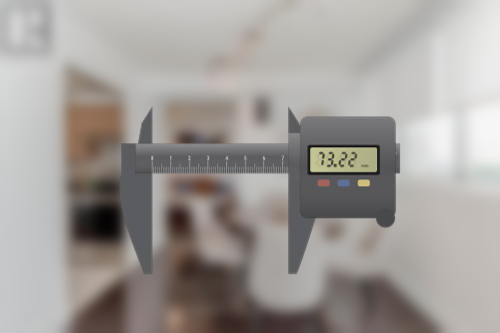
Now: 73.22
